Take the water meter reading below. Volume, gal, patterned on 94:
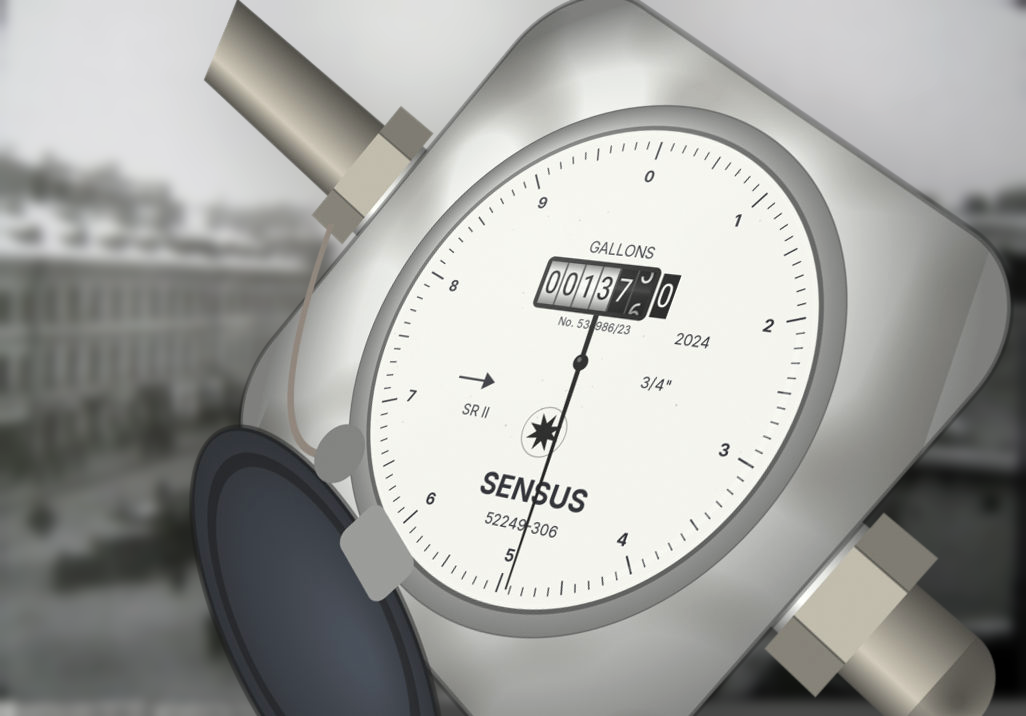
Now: 13754.9
